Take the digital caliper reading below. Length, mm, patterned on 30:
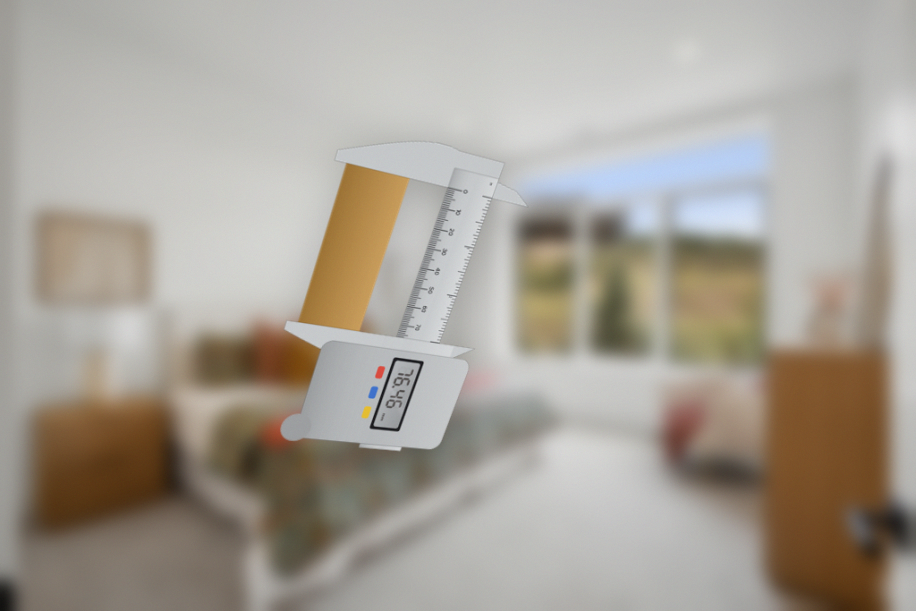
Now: 76.46
